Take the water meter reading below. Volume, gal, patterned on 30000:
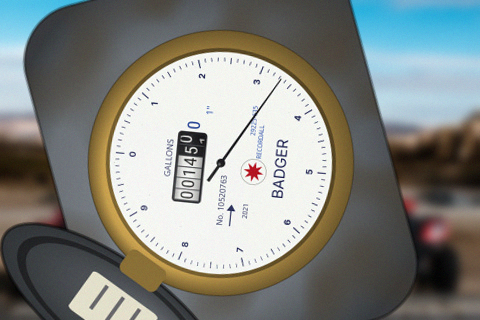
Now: 14503.3
